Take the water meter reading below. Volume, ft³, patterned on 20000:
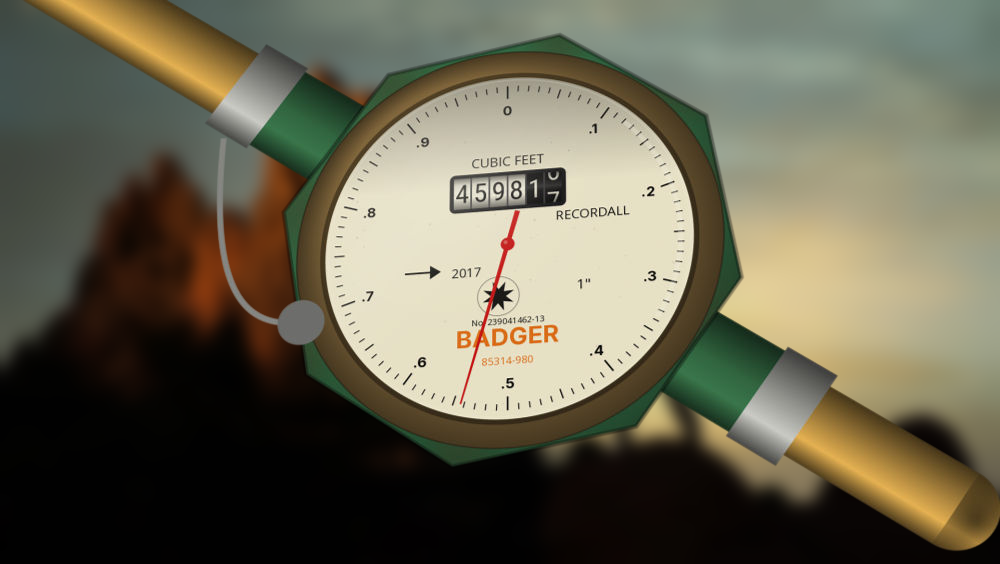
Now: 459816.54
